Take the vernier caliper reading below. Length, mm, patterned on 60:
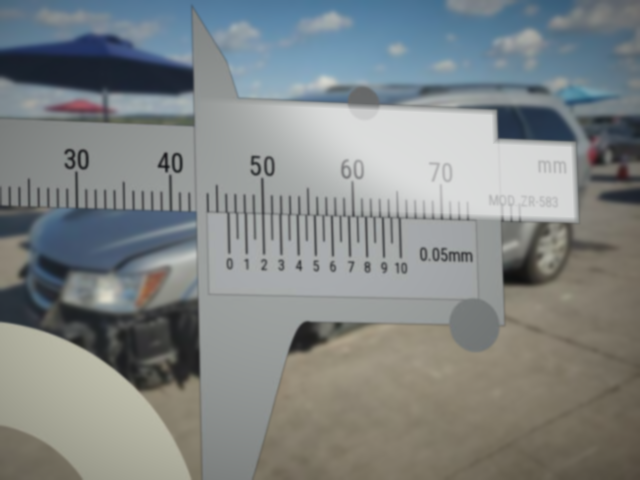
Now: 46.2
